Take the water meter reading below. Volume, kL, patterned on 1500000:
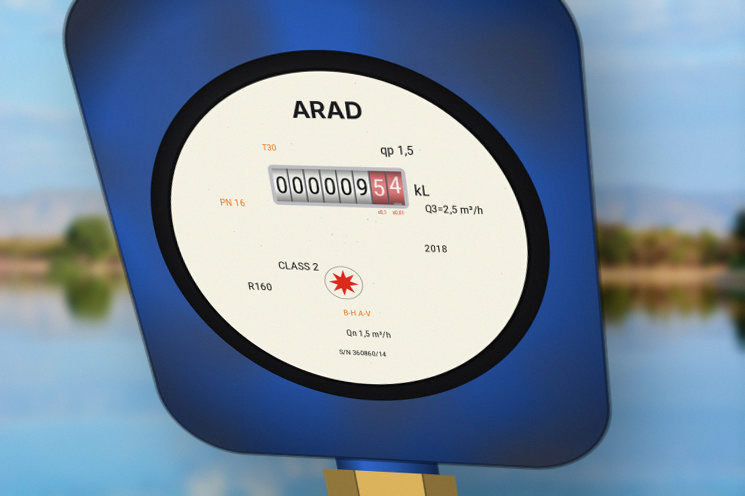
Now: 9.54
